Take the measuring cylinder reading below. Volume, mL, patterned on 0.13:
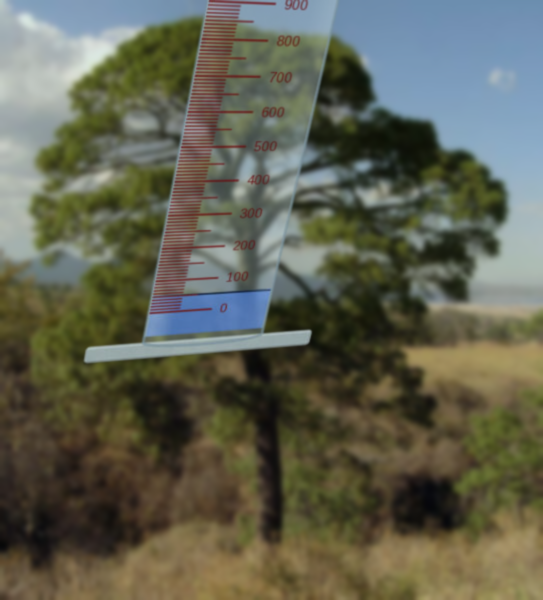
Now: 50
